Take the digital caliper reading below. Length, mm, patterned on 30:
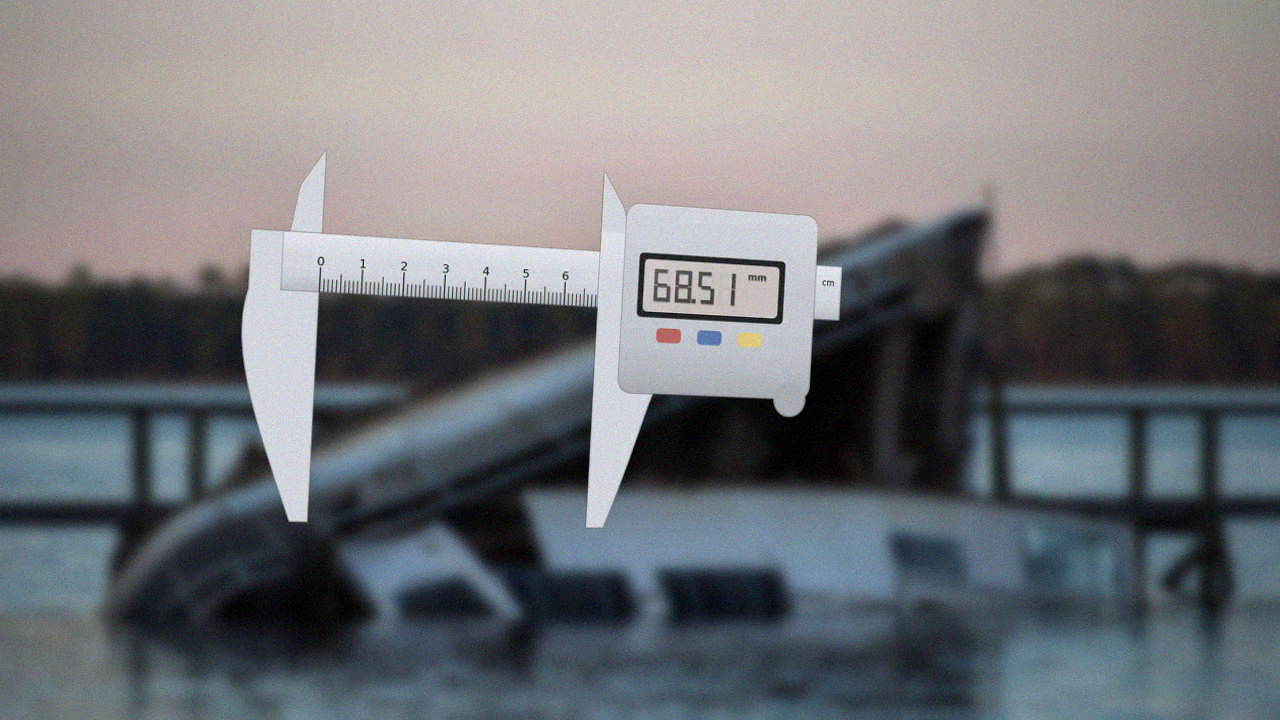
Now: 68.51
